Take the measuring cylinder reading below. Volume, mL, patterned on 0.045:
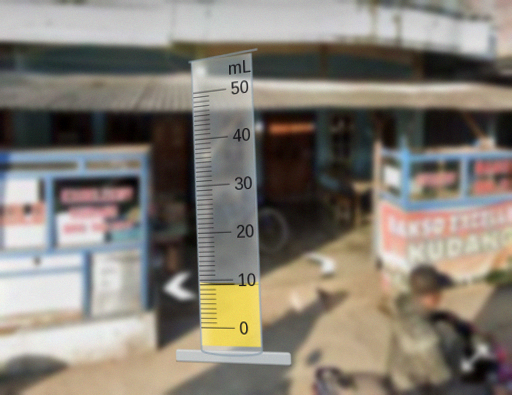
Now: 9
